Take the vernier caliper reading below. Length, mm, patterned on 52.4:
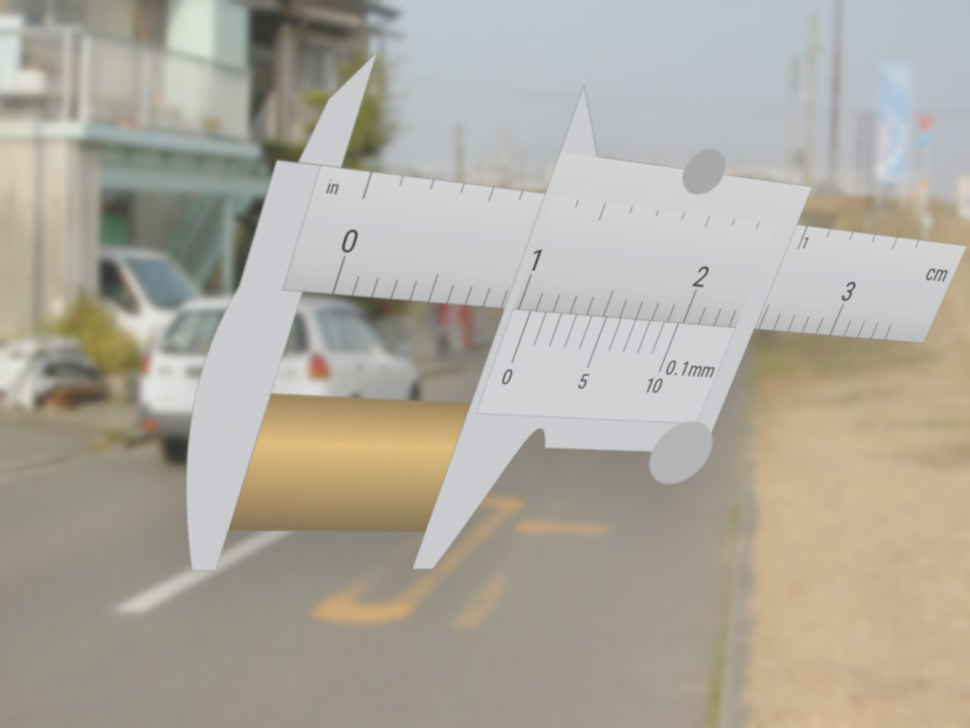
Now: 10.7
